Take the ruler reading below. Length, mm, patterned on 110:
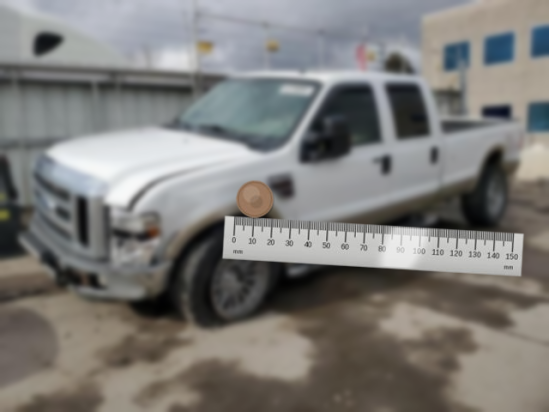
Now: 20
